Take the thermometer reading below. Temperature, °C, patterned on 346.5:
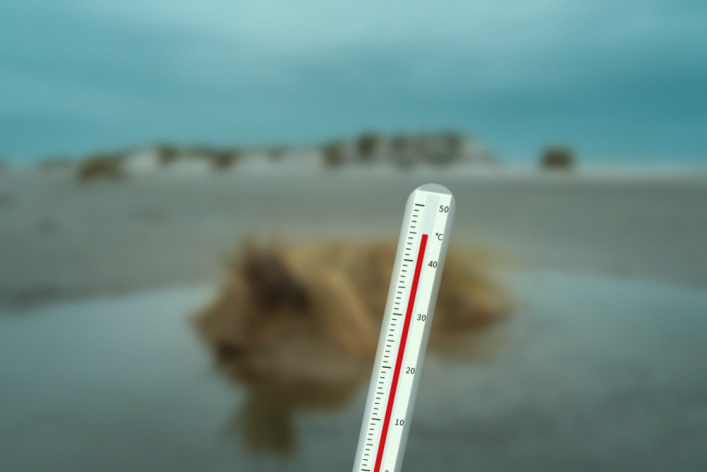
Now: 45
